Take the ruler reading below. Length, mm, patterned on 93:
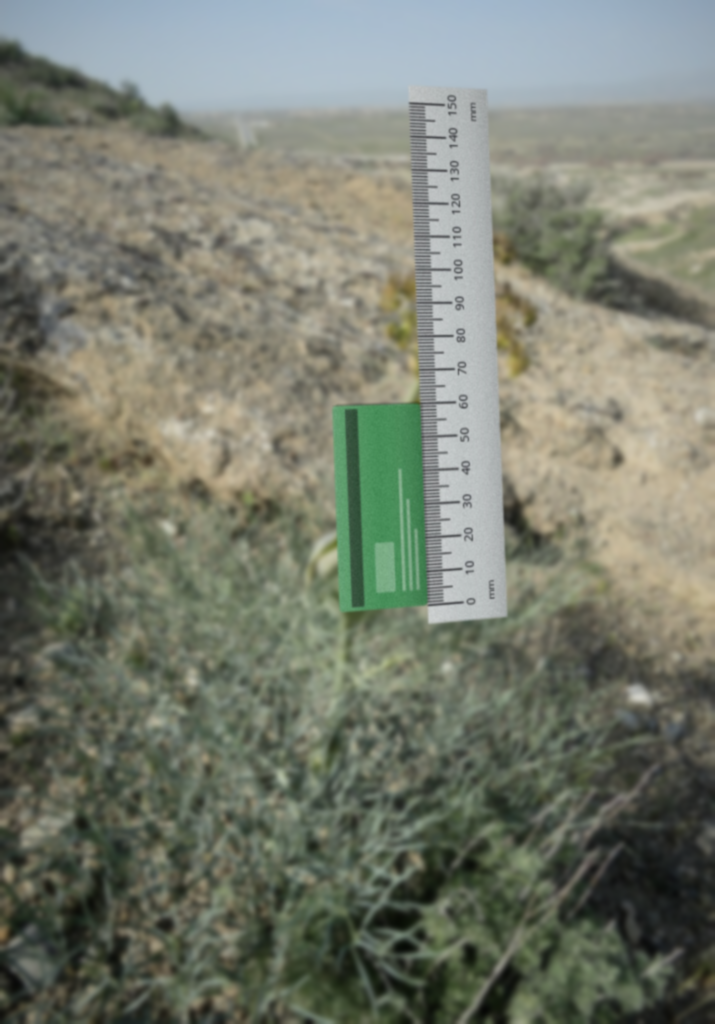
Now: 60
